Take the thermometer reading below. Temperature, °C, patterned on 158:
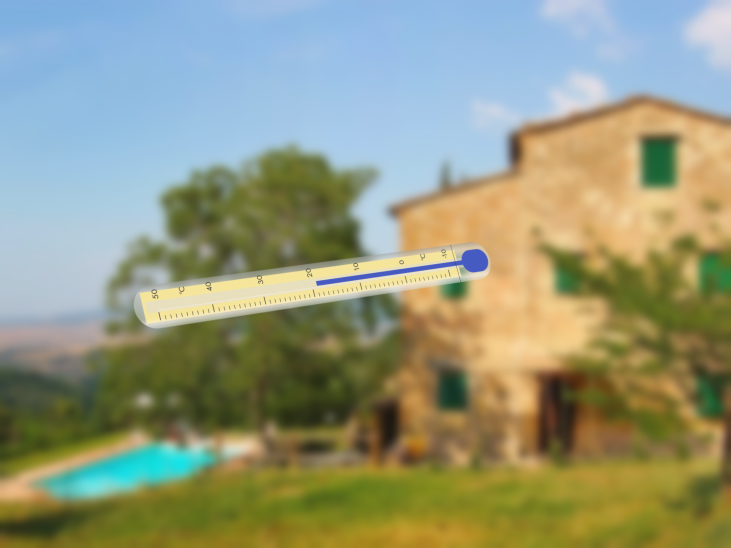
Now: 19
